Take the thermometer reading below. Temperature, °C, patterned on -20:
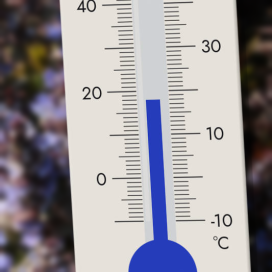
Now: 18
